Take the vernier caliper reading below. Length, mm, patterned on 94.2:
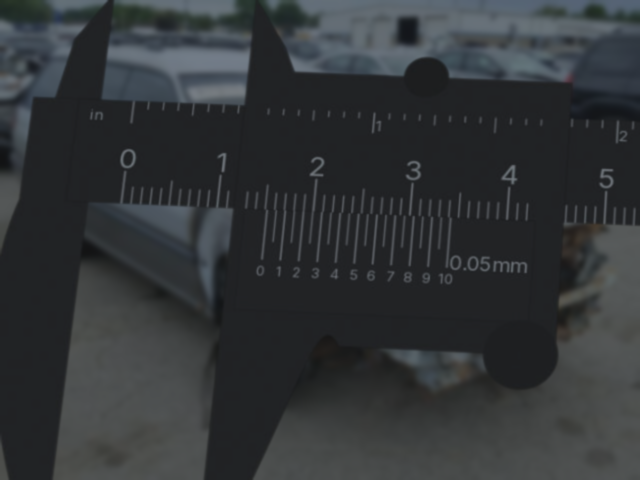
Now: 15.2
